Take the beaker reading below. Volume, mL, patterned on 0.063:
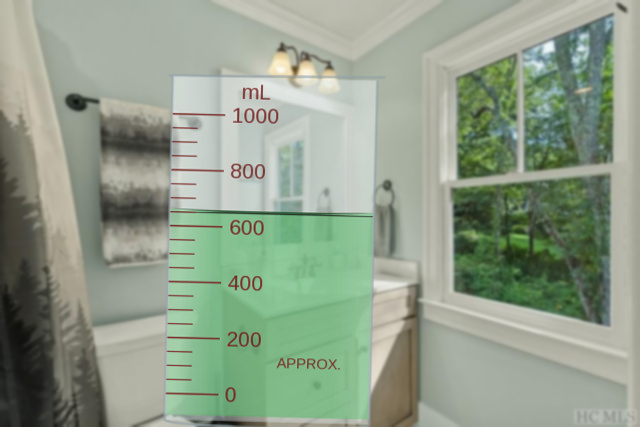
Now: 650
